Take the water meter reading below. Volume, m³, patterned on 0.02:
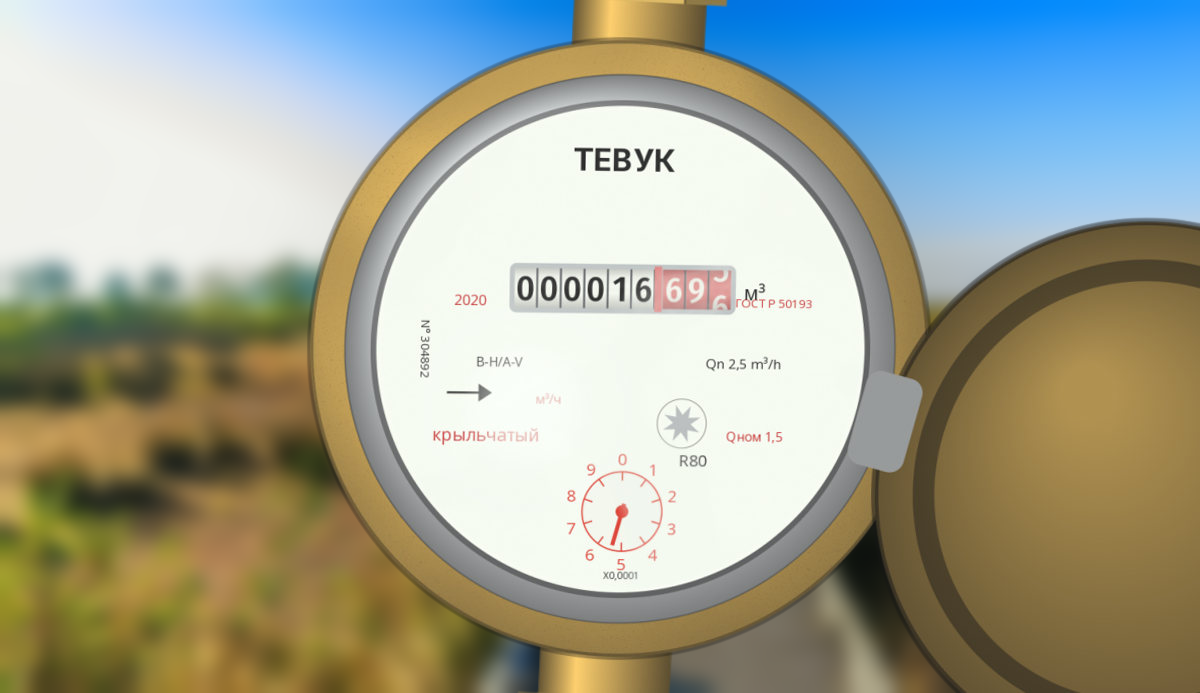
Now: 16.6955
